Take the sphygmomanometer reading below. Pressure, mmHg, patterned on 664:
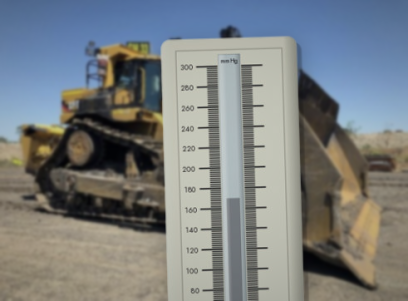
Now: 170
